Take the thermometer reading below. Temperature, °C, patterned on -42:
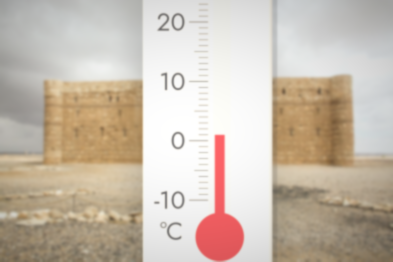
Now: 1
